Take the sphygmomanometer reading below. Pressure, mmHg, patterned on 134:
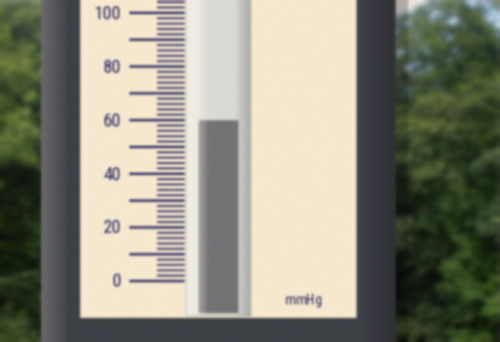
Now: 60
